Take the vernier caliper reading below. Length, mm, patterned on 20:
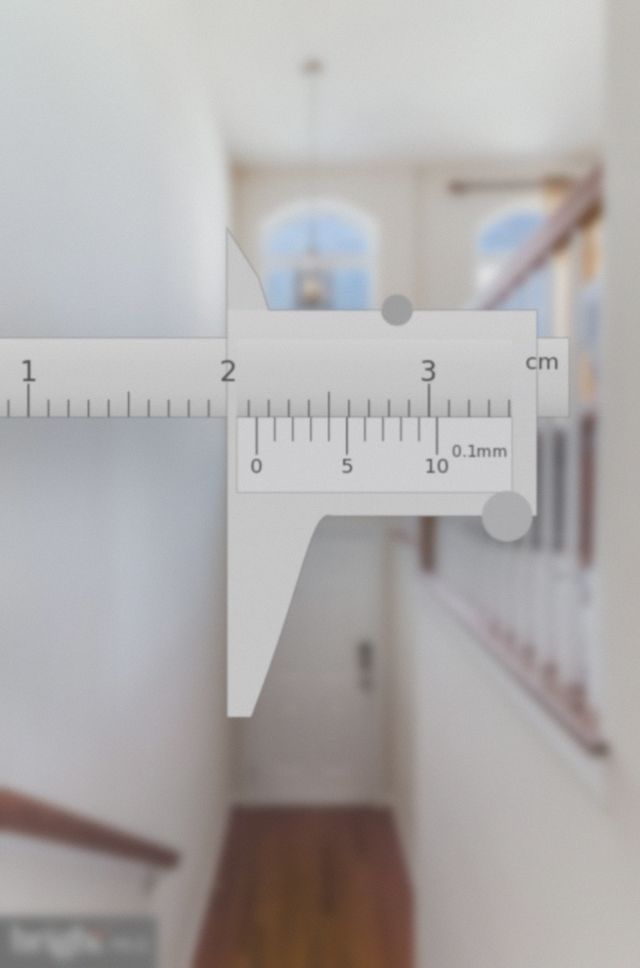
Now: 21.4
